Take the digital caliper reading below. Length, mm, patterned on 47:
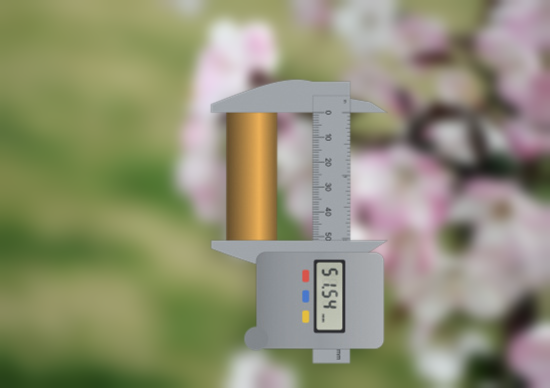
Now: 51.54
